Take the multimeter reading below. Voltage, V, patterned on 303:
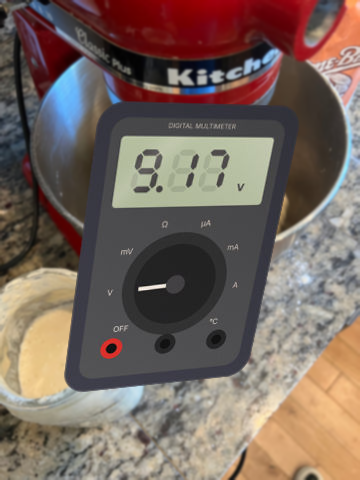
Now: 9.17
